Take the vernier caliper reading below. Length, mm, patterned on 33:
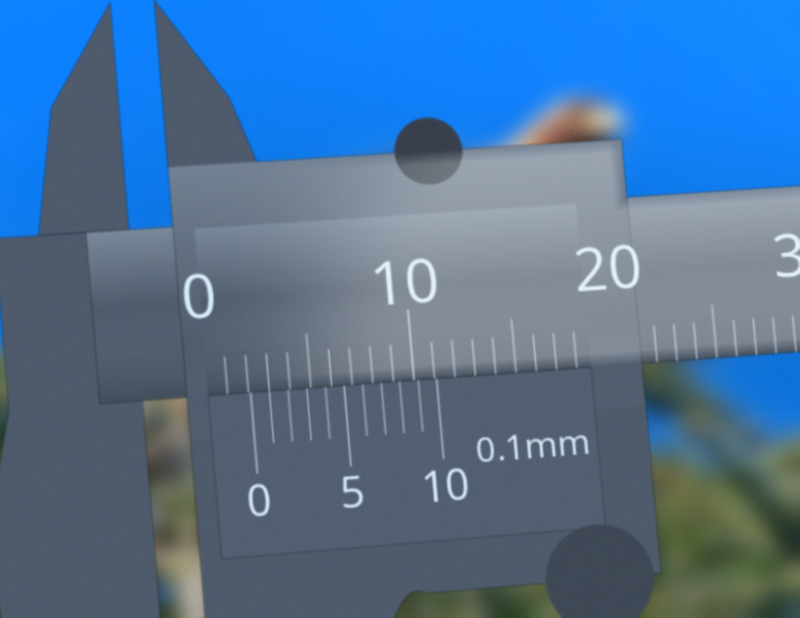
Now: 2.1
